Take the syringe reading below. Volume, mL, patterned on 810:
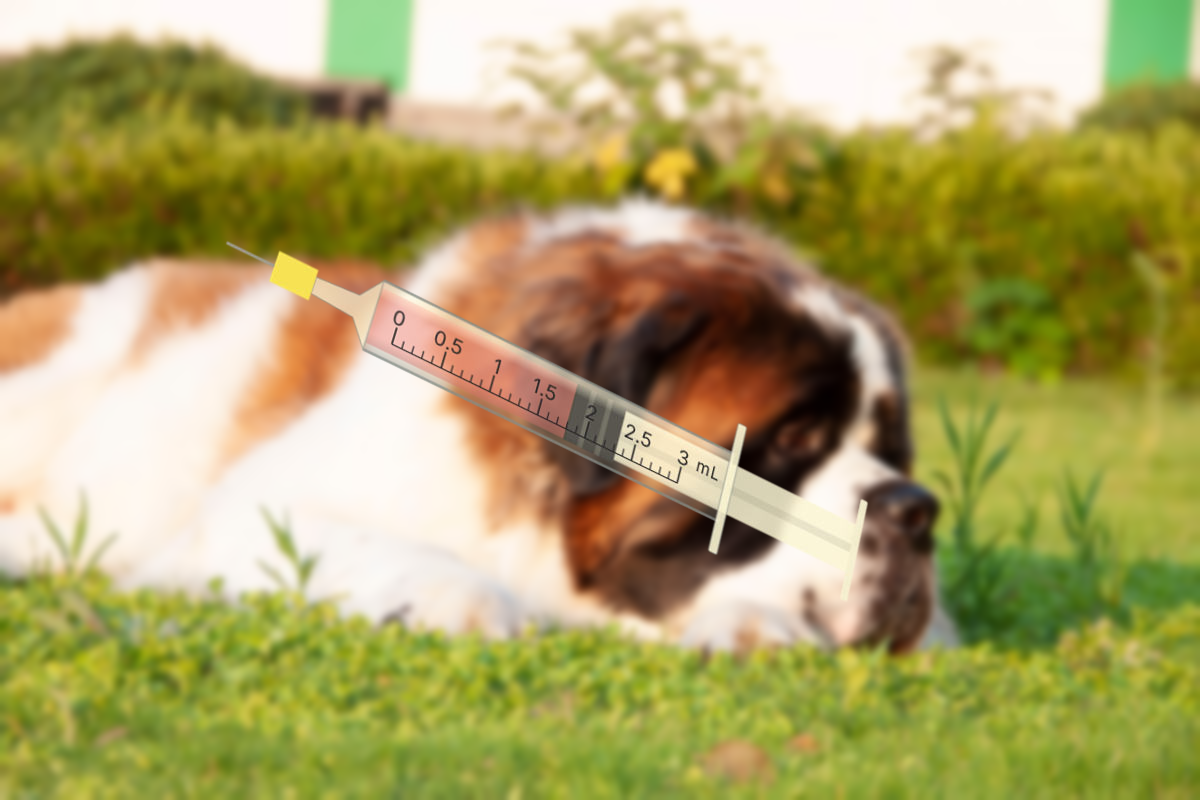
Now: 1.8
